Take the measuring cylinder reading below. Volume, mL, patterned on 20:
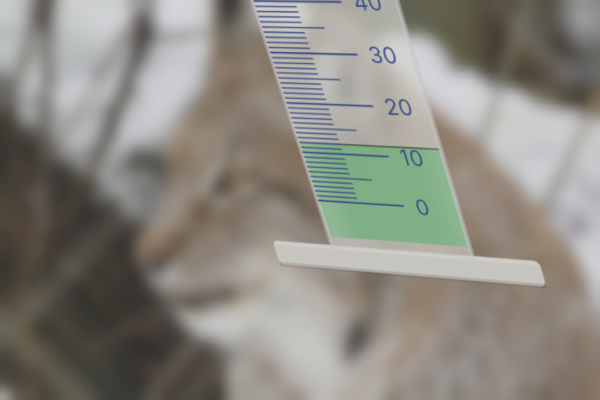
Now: 12
